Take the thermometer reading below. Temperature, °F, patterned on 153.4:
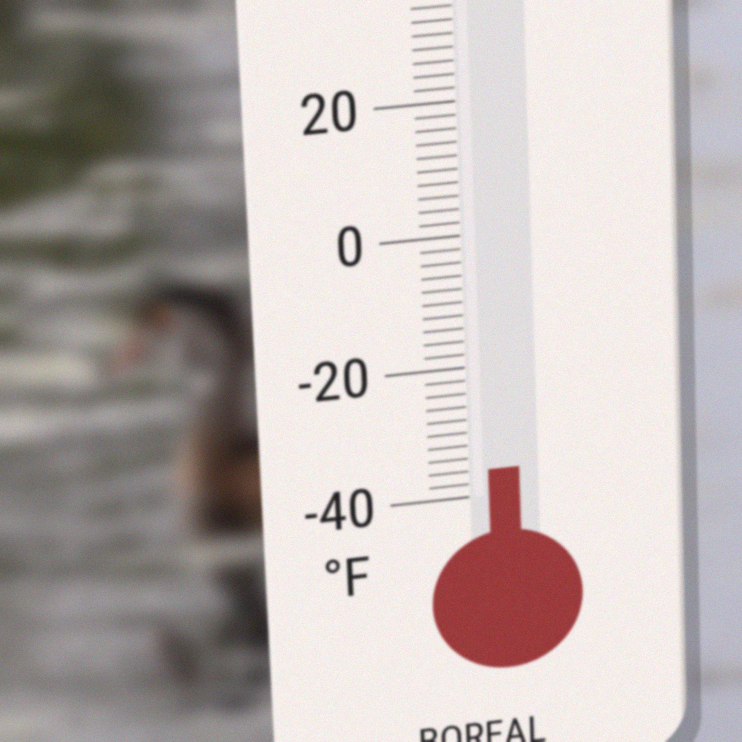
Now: -36
